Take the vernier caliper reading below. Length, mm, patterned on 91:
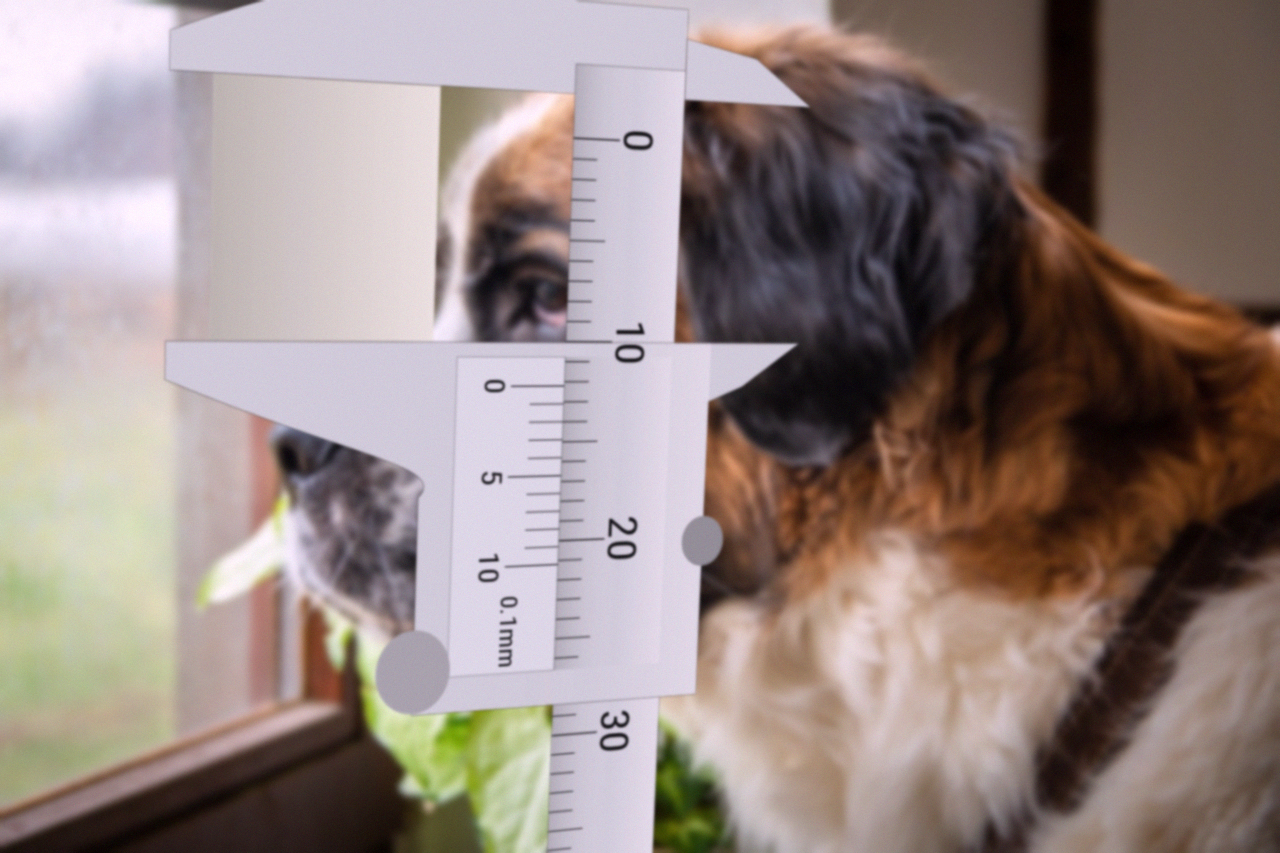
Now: 12.2
